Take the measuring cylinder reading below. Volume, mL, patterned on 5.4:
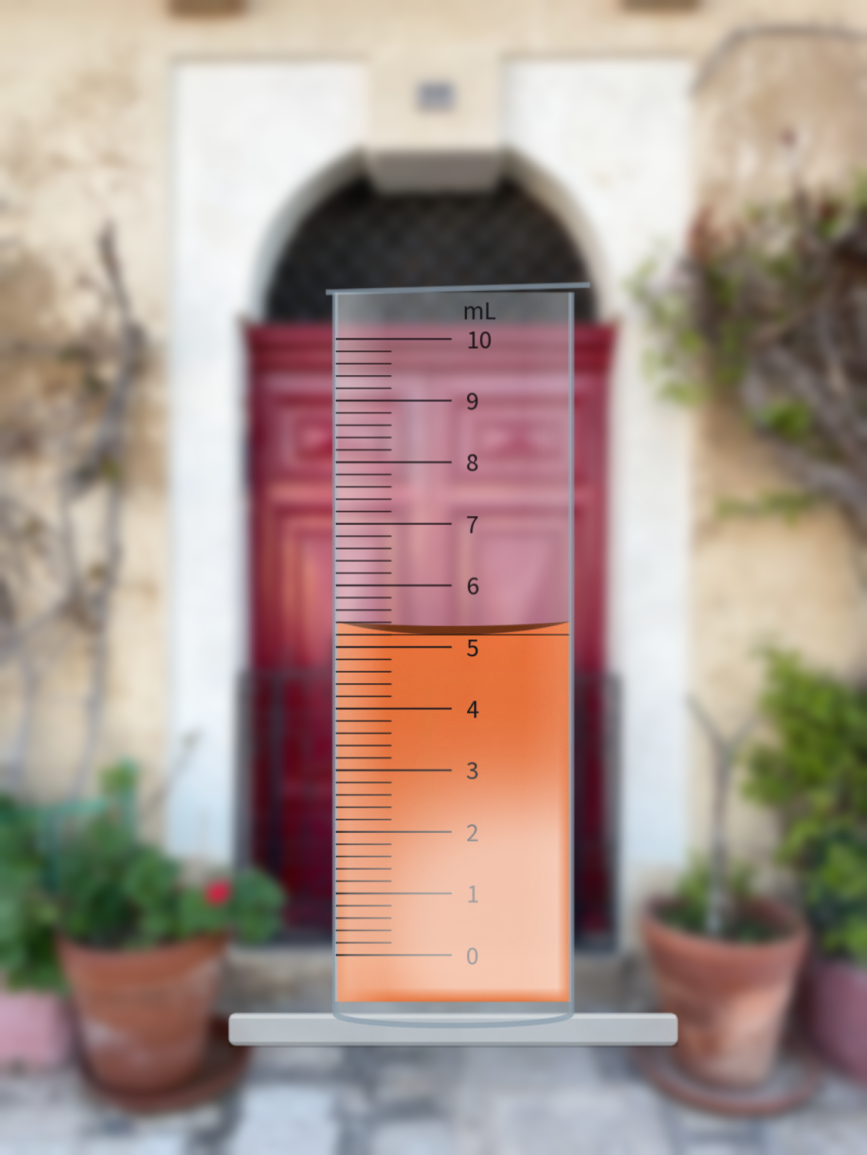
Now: 5.2
